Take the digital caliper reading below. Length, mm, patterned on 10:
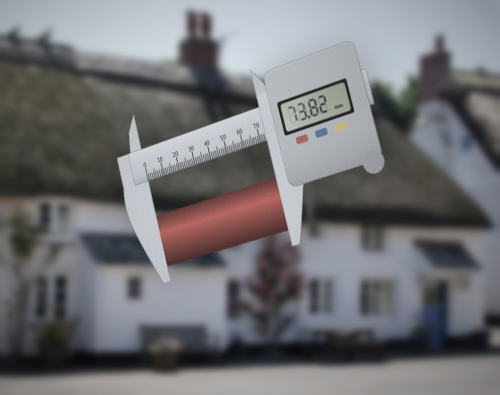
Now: 73.82
